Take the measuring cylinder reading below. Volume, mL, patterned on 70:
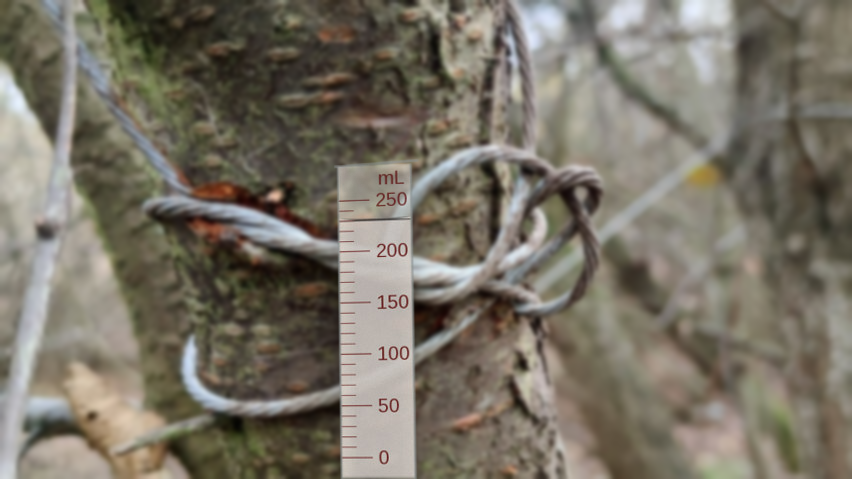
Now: 230
